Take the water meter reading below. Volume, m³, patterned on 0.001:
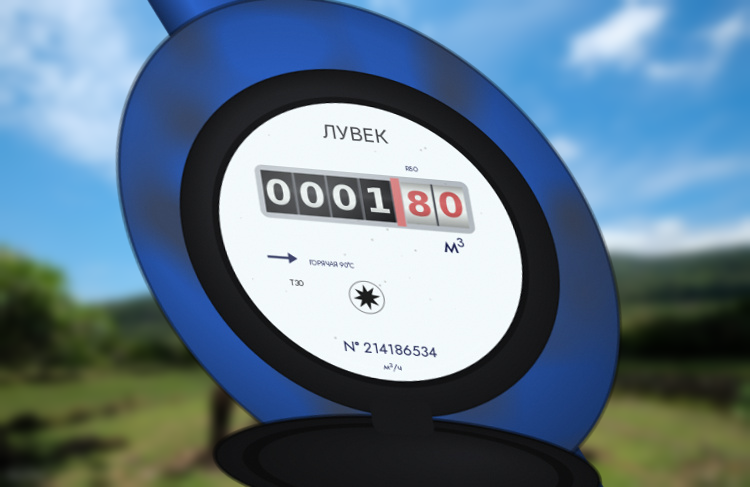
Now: 1.80
